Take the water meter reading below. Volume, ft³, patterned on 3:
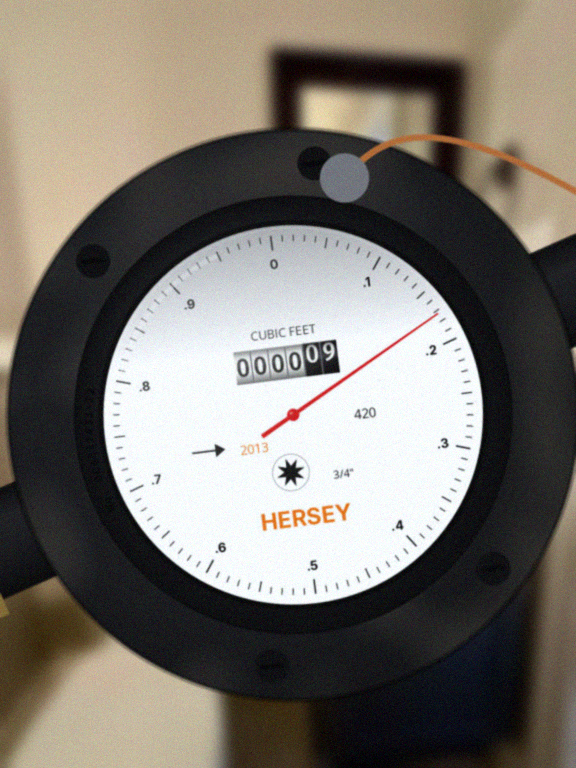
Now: 9.17
